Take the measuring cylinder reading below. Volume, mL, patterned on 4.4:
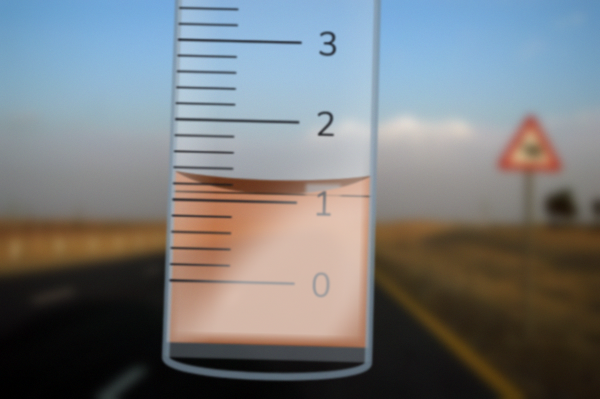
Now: 1.1
